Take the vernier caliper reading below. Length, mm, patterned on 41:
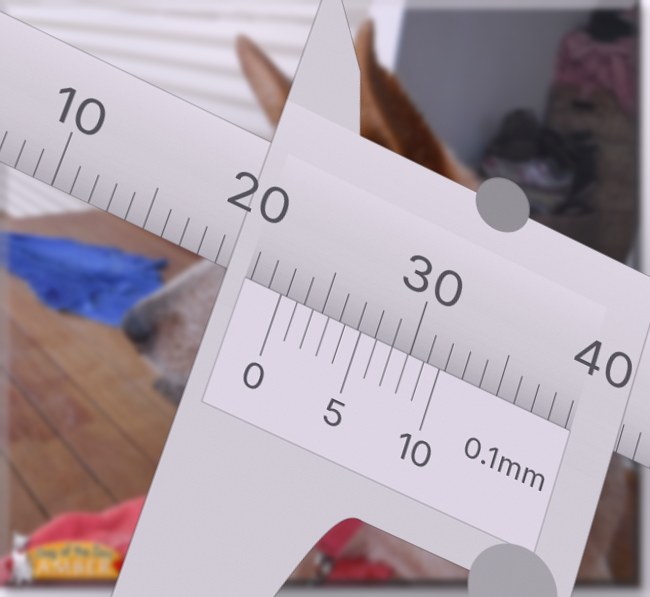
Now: 22.7
